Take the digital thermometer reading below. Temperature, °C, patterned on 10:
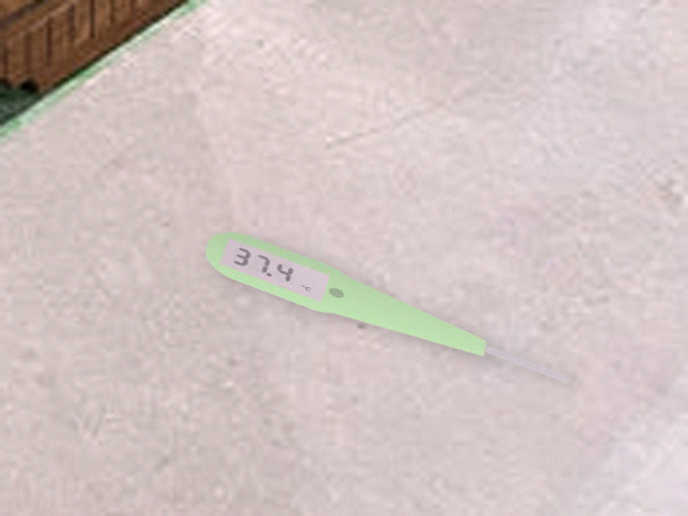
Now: 37.4
